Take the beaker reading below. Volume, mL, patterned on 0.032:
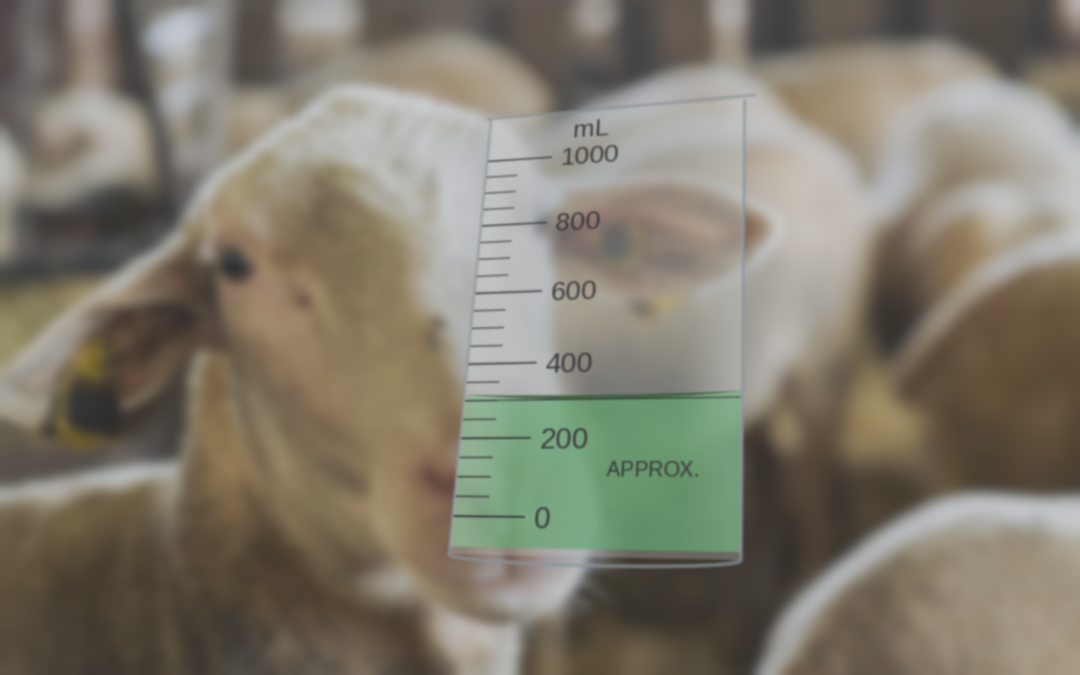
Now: 300
